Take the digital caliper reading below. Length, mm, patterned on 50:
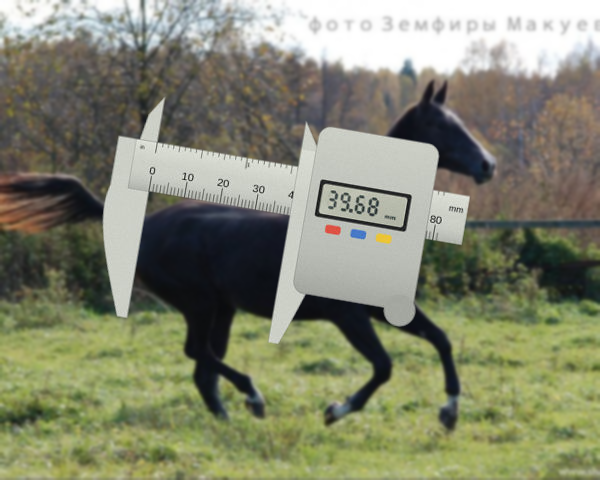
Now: 39.68
